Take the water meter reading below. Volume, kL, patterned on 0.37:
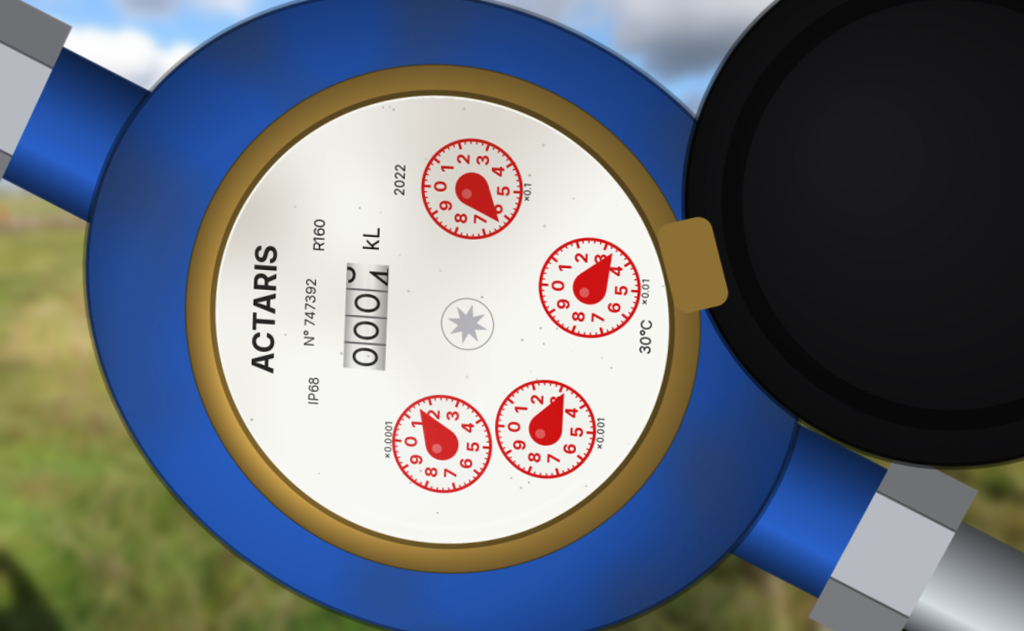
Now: 3.6331
